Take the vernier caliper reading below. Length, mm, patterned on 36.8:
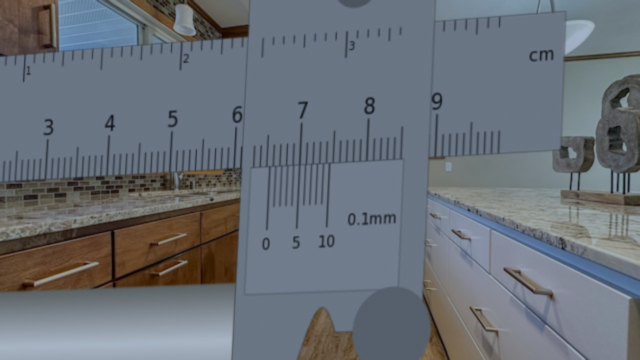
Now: 65.5
